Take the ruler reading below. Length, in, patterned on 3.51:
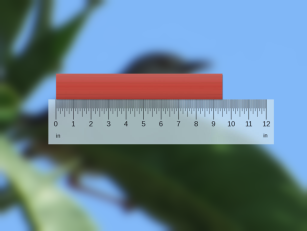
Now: 9.5
